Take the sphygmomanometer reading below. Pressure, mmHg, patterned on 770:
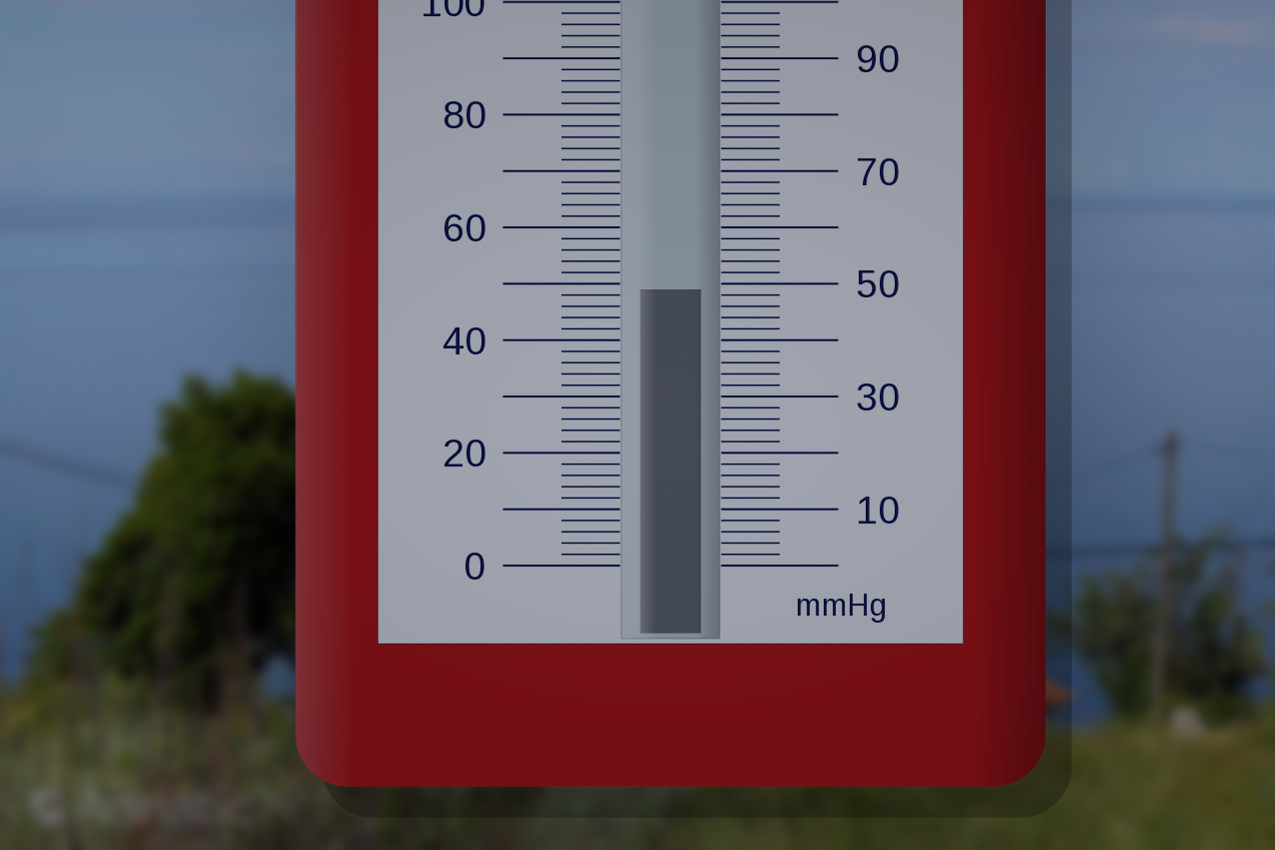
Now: 49
